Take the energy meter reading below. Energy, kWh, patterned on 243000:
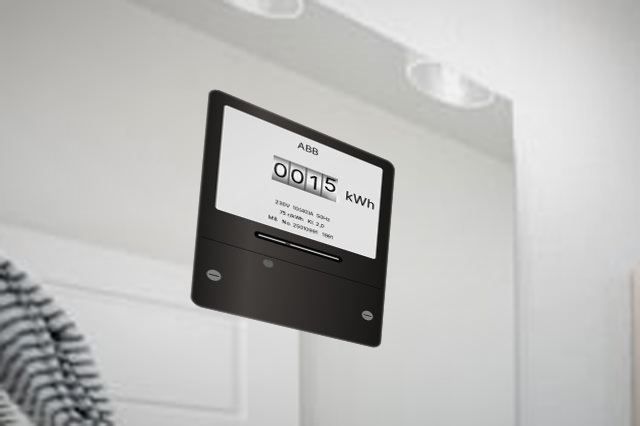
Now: 15
